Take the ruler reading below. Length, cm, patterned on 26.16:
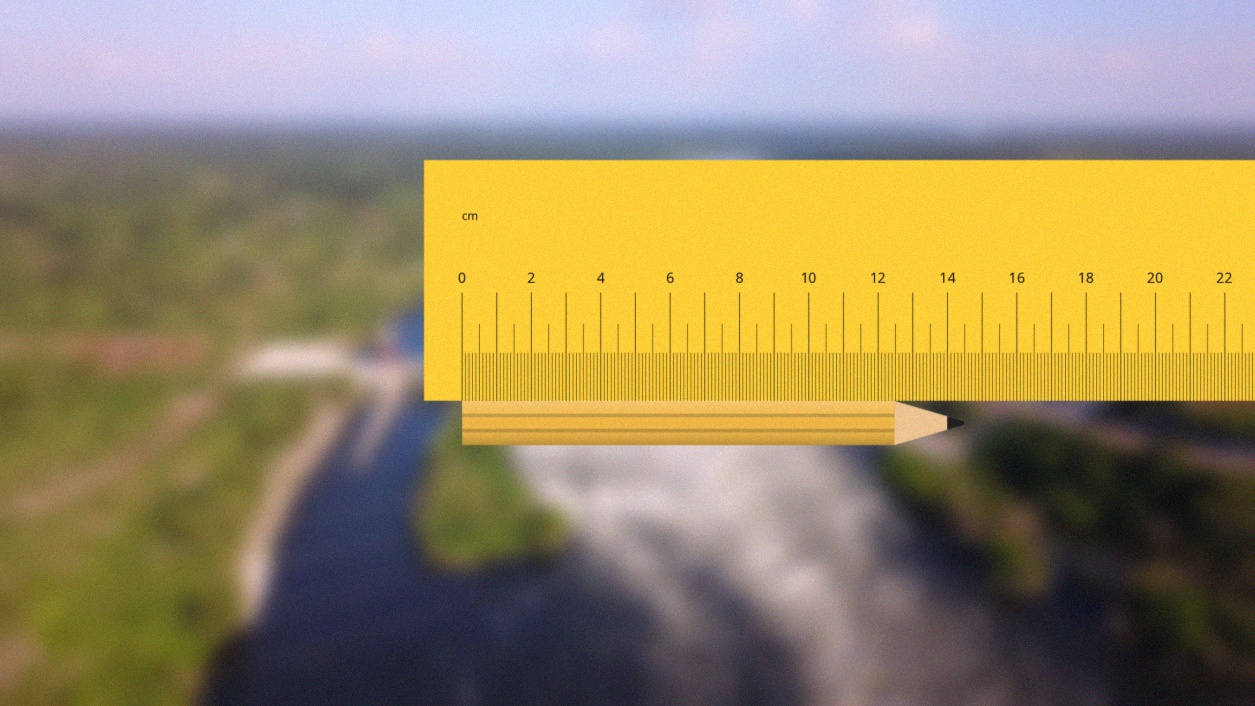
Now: 14.5
